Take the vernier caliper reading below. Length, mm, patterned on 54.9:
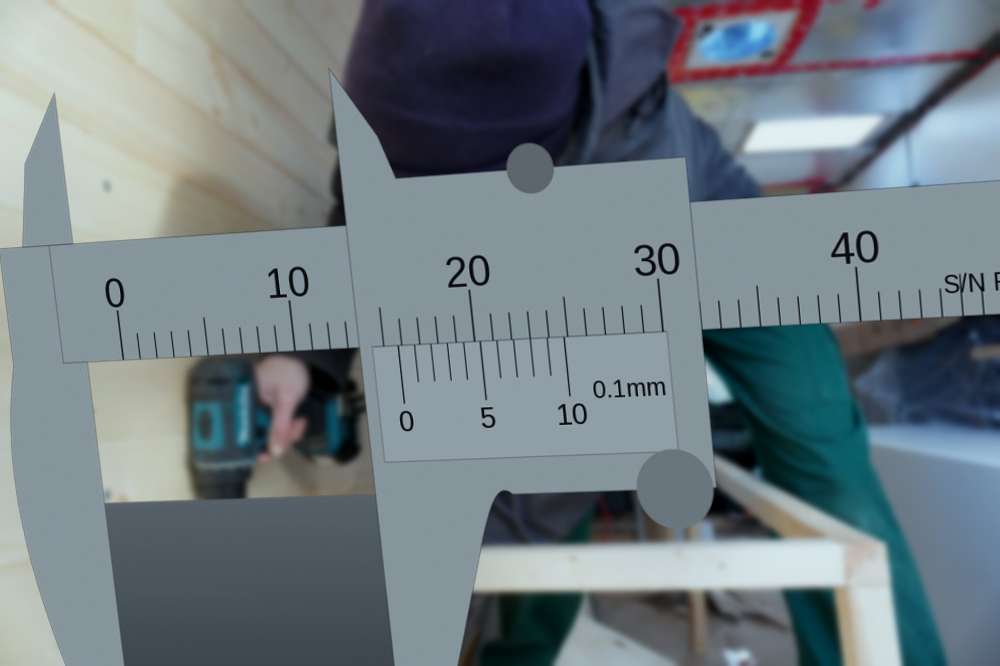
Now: 15.8
